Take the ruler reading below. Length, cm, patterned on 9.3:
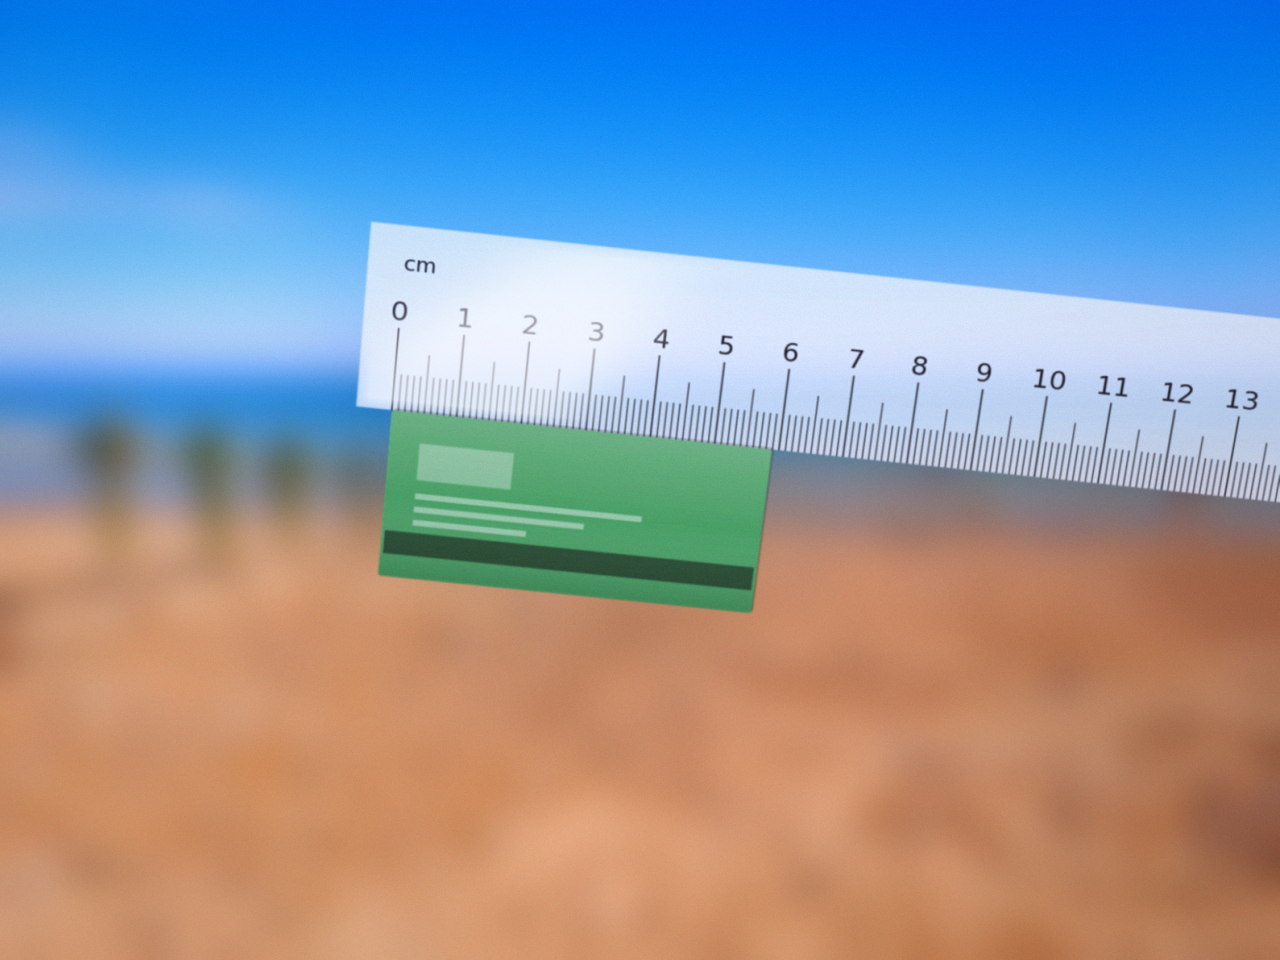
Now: 5.9
